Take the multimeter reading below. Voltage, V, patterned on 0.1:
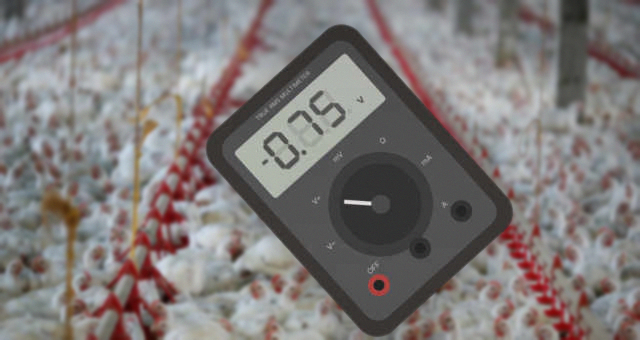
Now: -0.75
